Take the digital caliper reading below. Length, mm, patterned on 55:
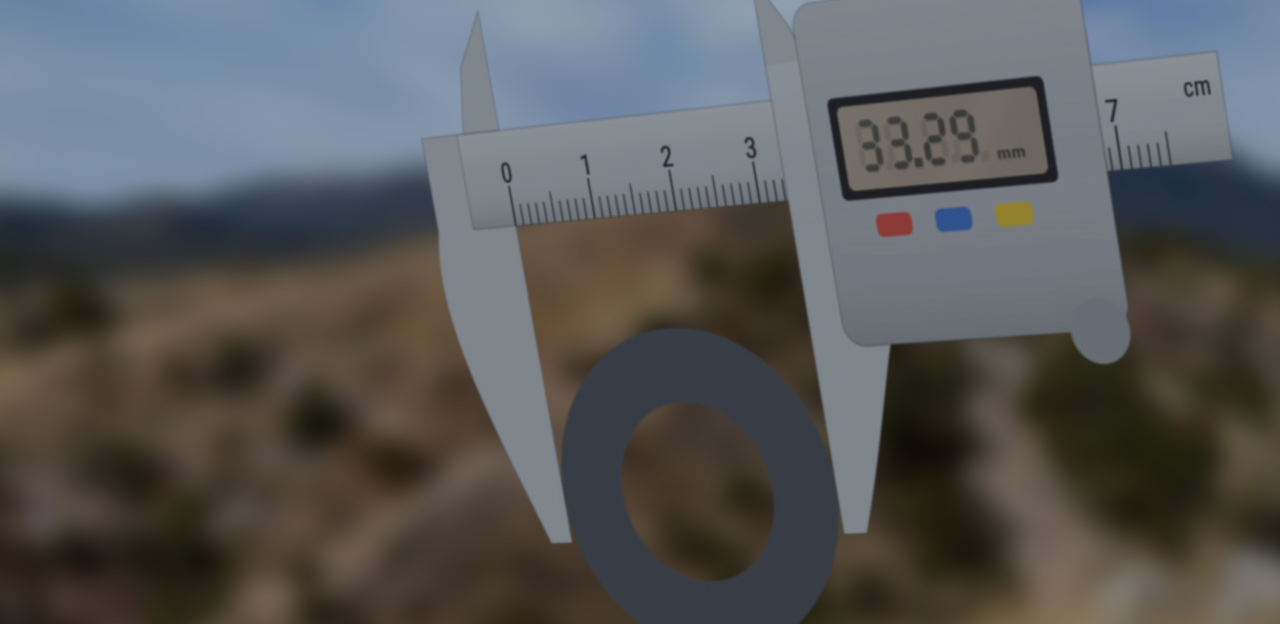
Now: 33.29
